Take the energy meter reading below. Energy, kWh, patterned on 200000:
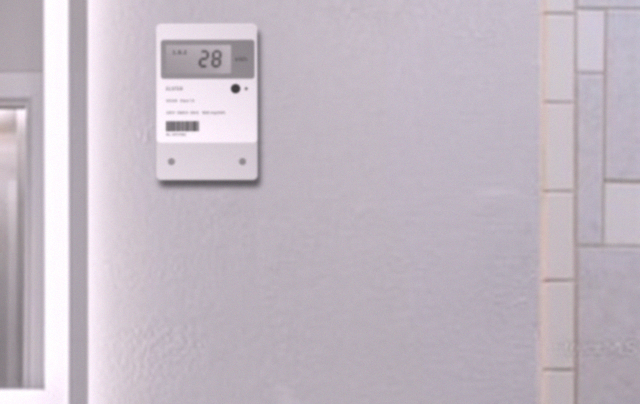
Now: 28
